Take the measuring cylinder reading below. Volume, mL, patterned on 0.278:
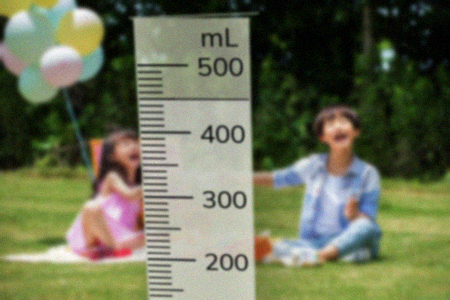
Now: 450
